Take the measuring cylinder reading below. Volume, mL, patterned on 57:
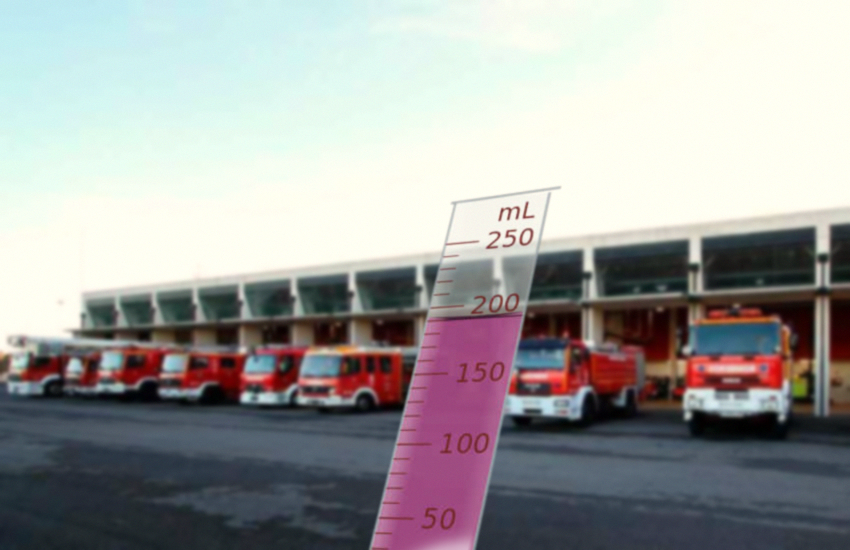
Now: 190
